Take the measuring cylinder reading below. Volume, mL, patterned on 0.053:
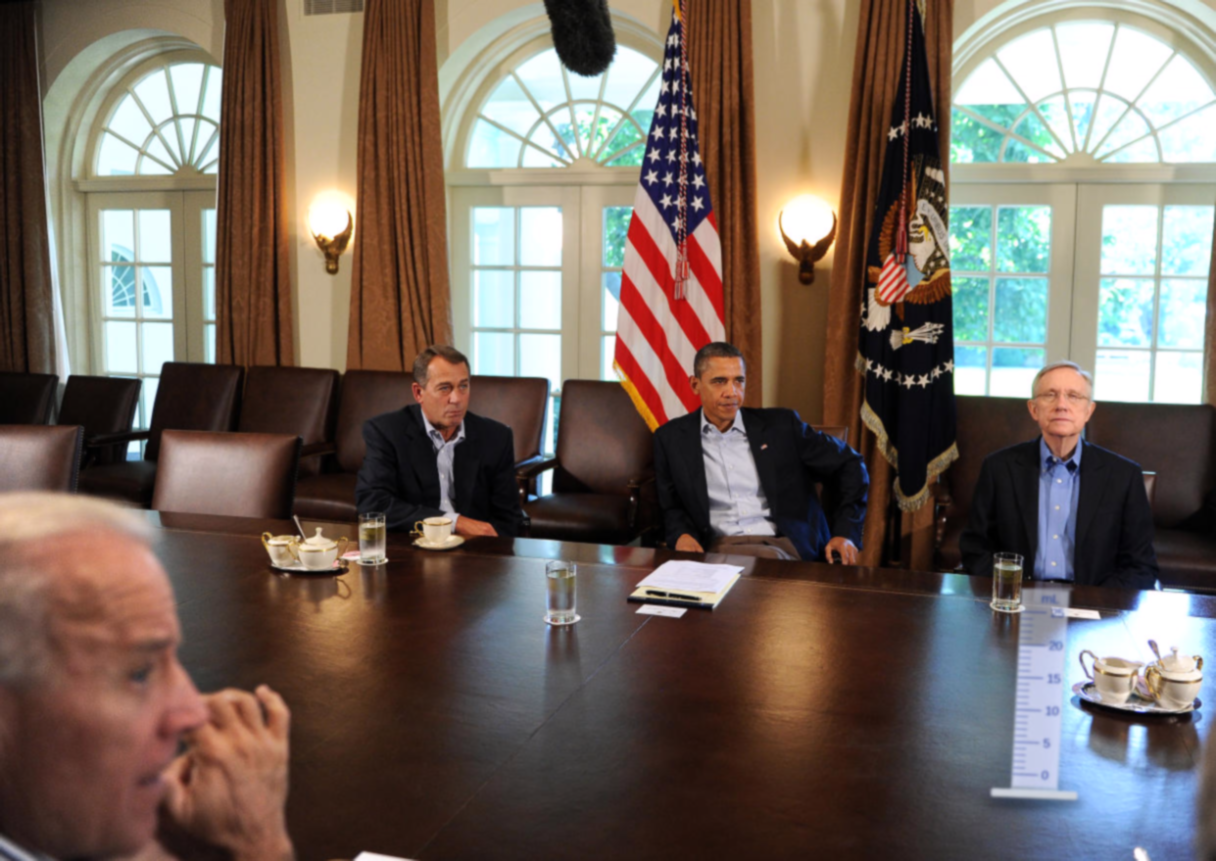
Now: 20
